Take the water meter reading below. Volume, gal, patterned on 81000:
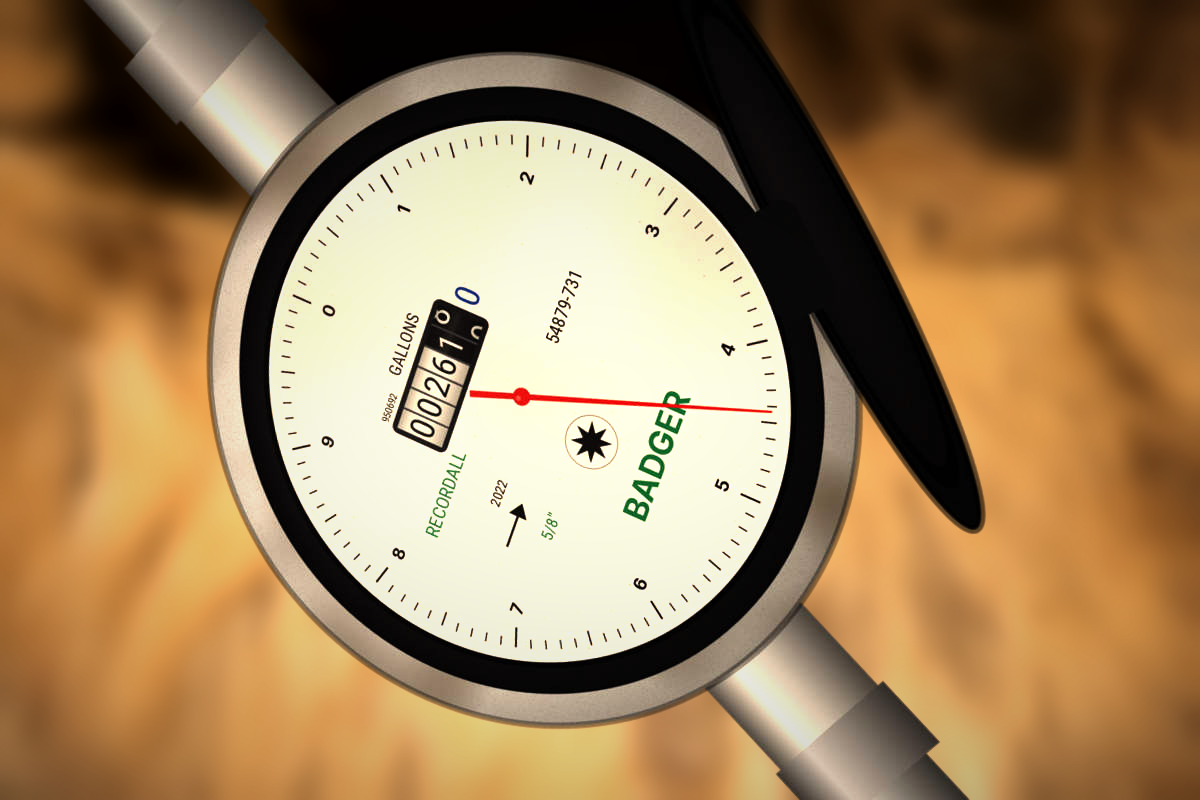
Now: 26184.4
